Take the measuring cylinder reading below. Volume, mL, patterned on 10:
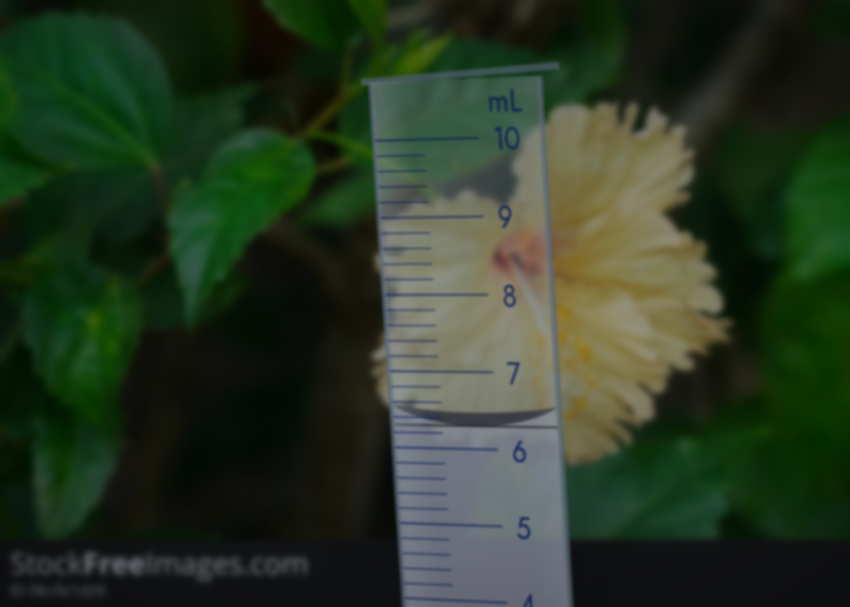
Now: 6.3
